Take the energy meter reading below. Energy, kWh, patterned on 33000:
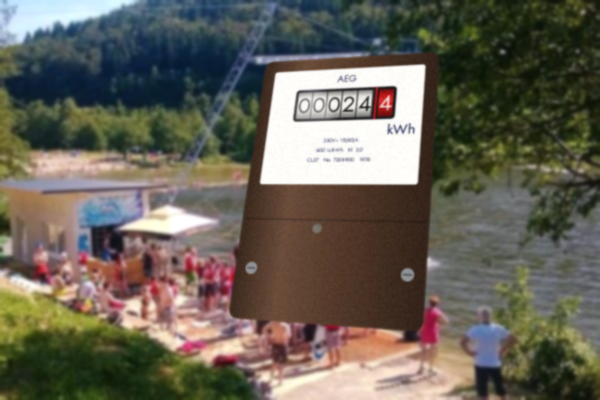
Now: 24.4
